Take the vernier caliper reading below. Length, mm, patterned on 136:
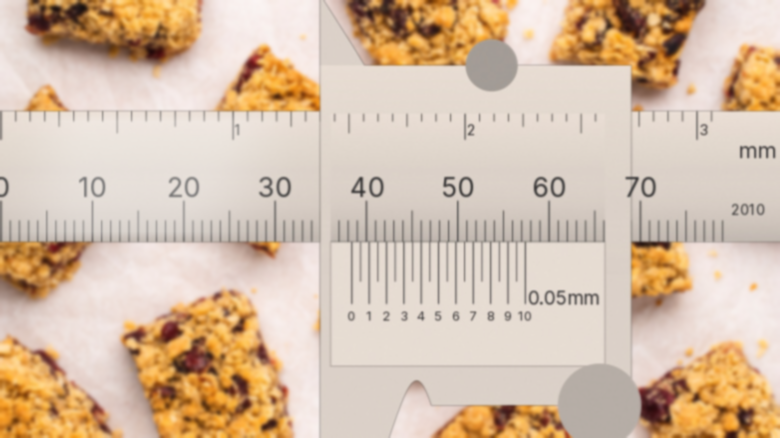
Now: 38.4
